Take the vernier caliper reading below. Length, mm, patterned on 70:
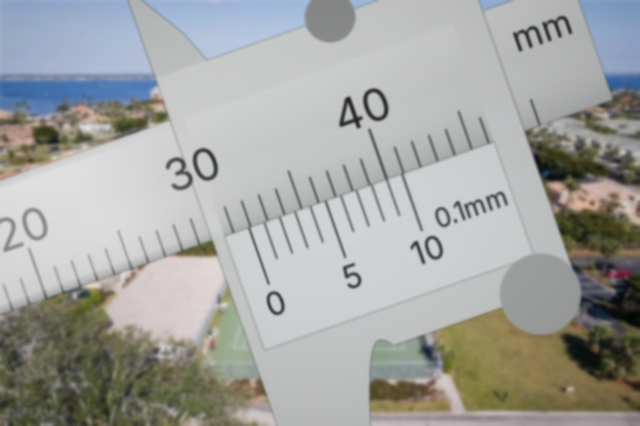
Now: 31.9
